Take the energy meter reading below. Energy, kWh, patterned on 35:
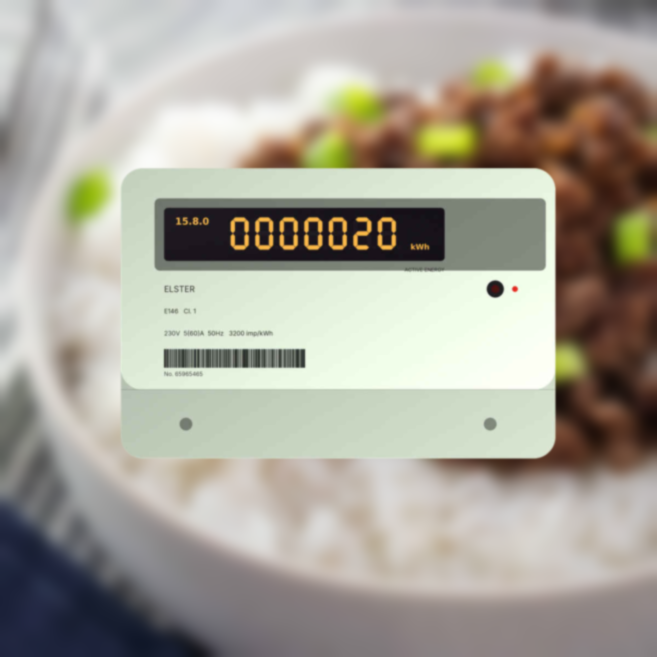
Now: 20
